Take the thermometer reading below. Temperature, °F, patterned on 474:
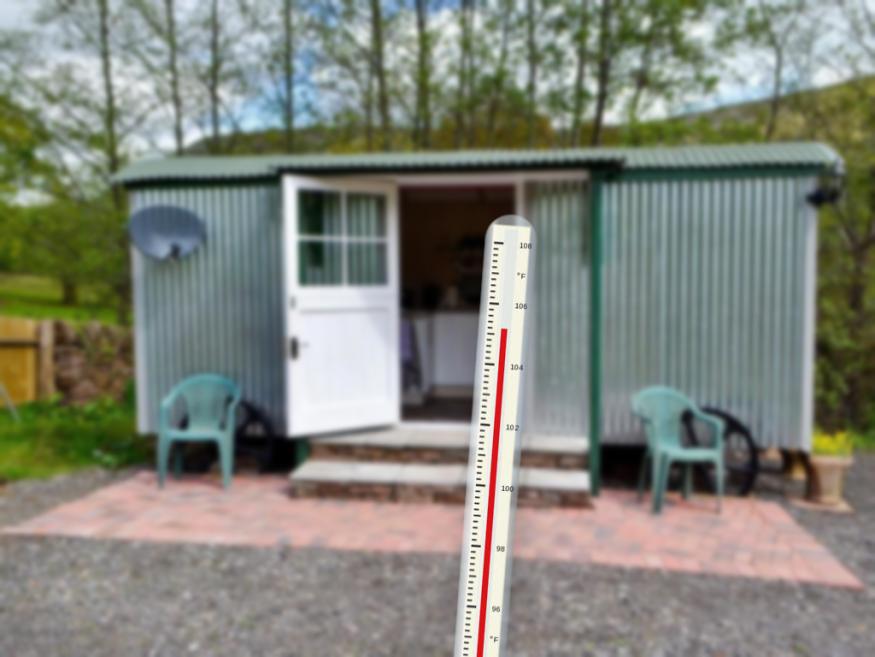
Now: 105.2
